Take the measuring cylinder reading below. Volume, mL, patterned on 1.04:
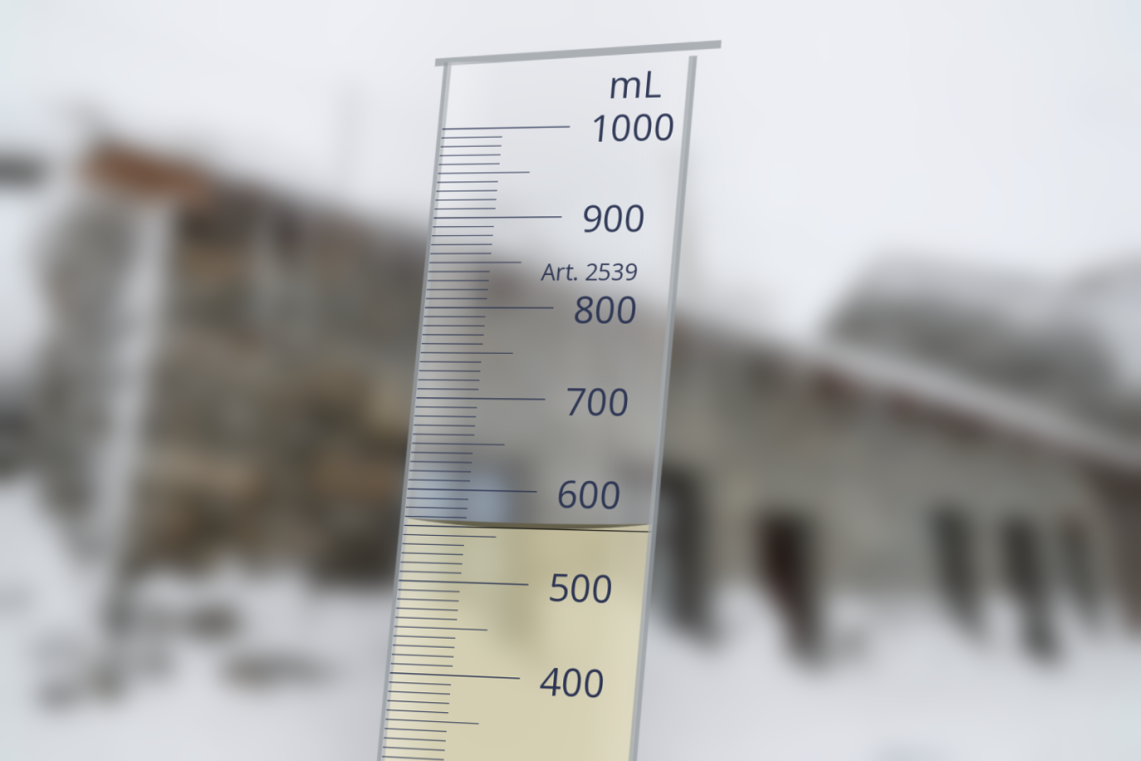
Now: 560
